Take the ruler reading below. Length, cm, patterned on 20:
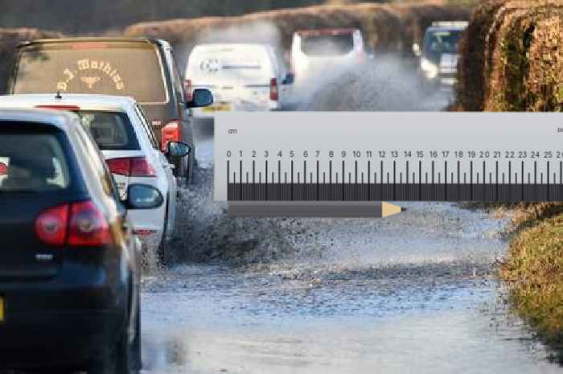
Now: 14
